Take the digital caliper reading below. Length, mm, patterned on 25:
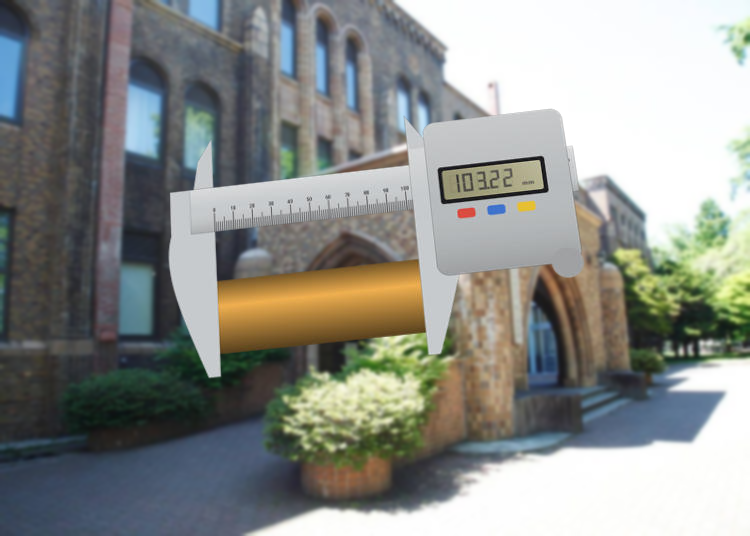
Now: 103.22
